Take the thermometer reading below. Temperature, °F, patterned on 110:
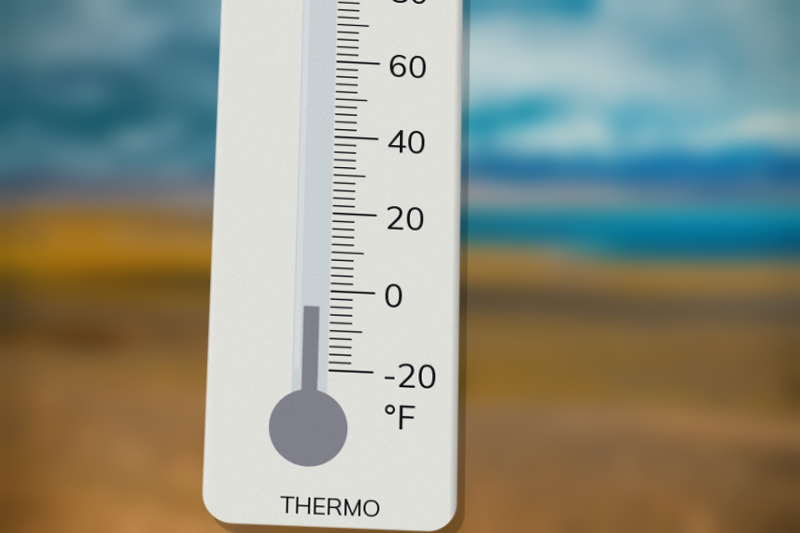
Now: -4
